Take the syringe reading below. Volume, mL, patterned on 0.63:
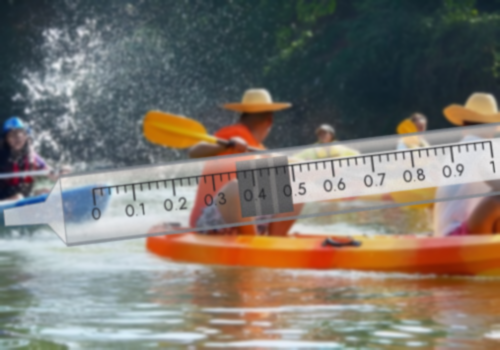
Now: 0.36
